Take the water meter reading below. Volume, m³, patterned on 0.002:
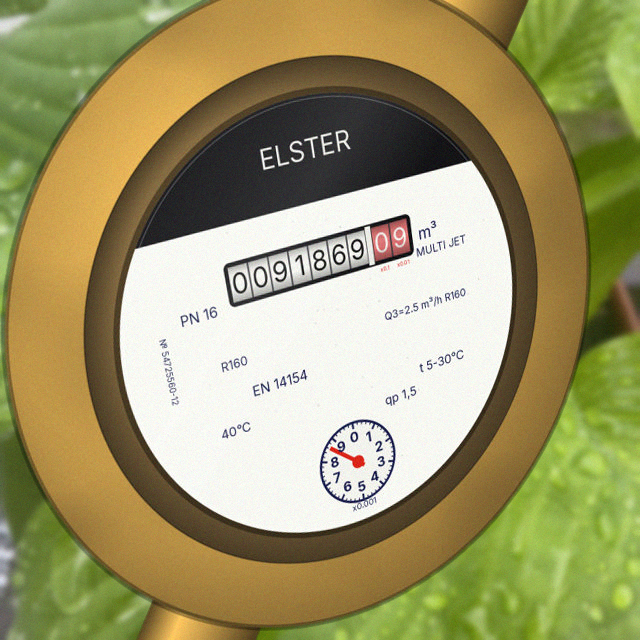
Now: 91869.098
